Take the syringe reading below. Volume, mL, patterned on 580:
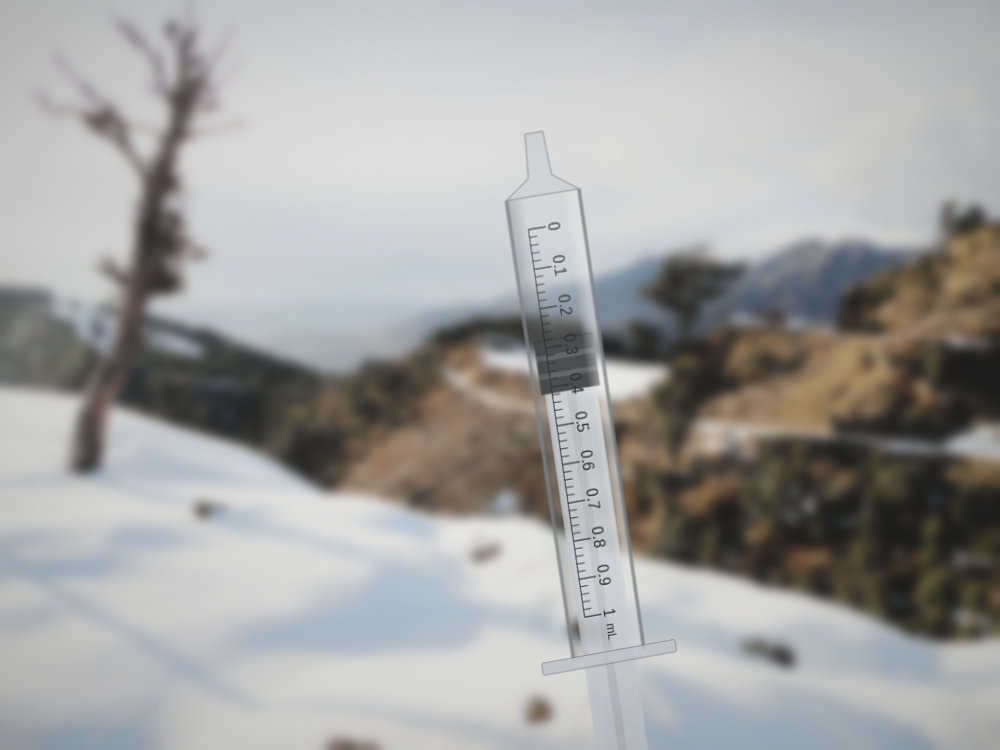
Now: 0.28
